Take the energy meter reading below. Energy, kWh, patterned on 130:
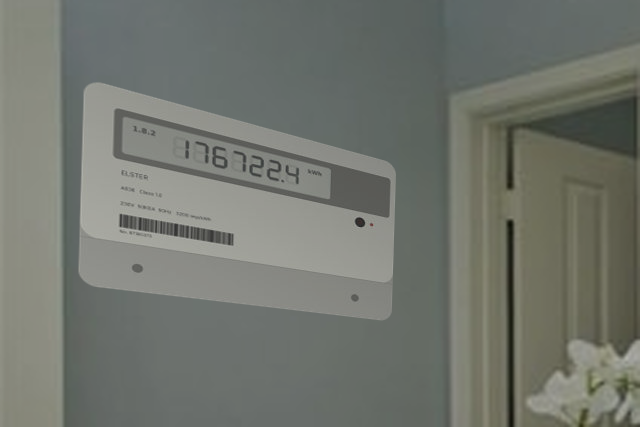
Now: 176722.4
